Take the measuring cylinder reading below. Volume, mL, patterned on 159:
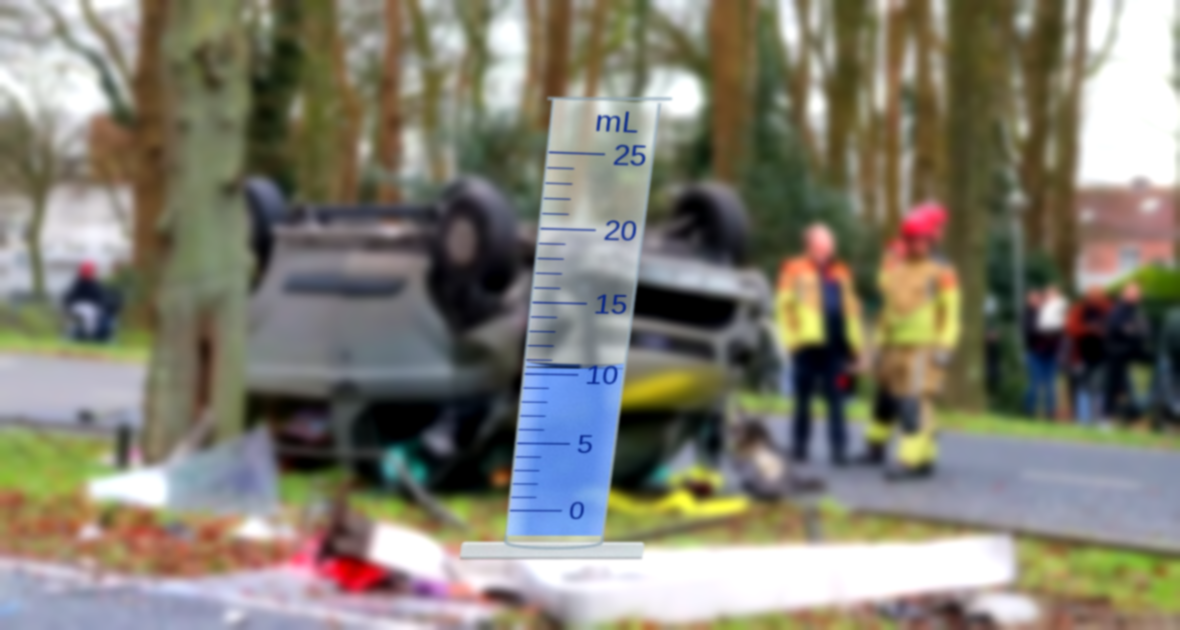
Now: 10.5
